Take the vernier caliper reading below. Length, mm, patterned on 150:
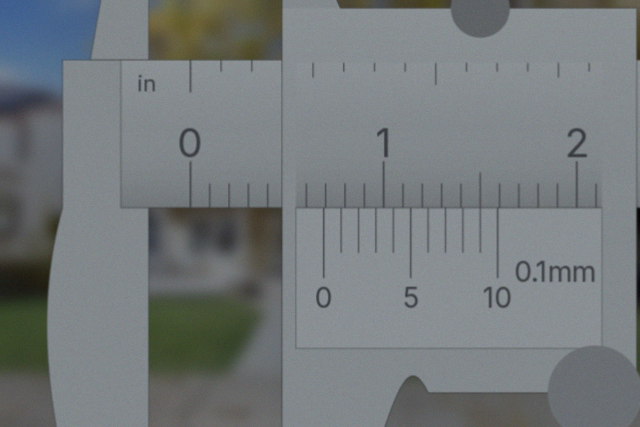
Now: 6.9
